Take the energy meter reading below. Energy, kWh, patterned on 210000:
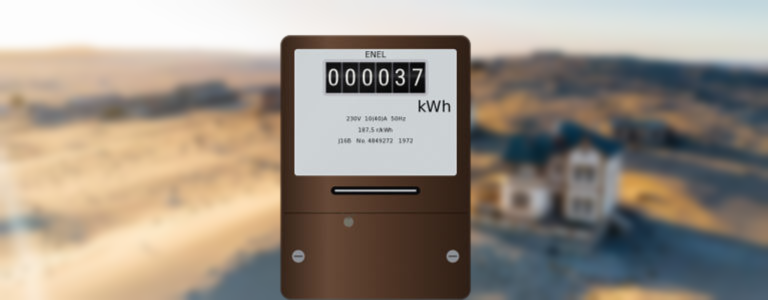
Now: 37
